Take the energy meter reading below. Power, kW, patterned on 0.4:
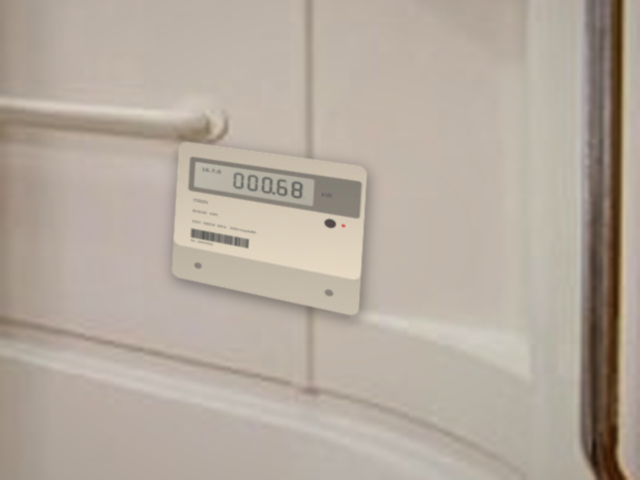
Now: 0.68
